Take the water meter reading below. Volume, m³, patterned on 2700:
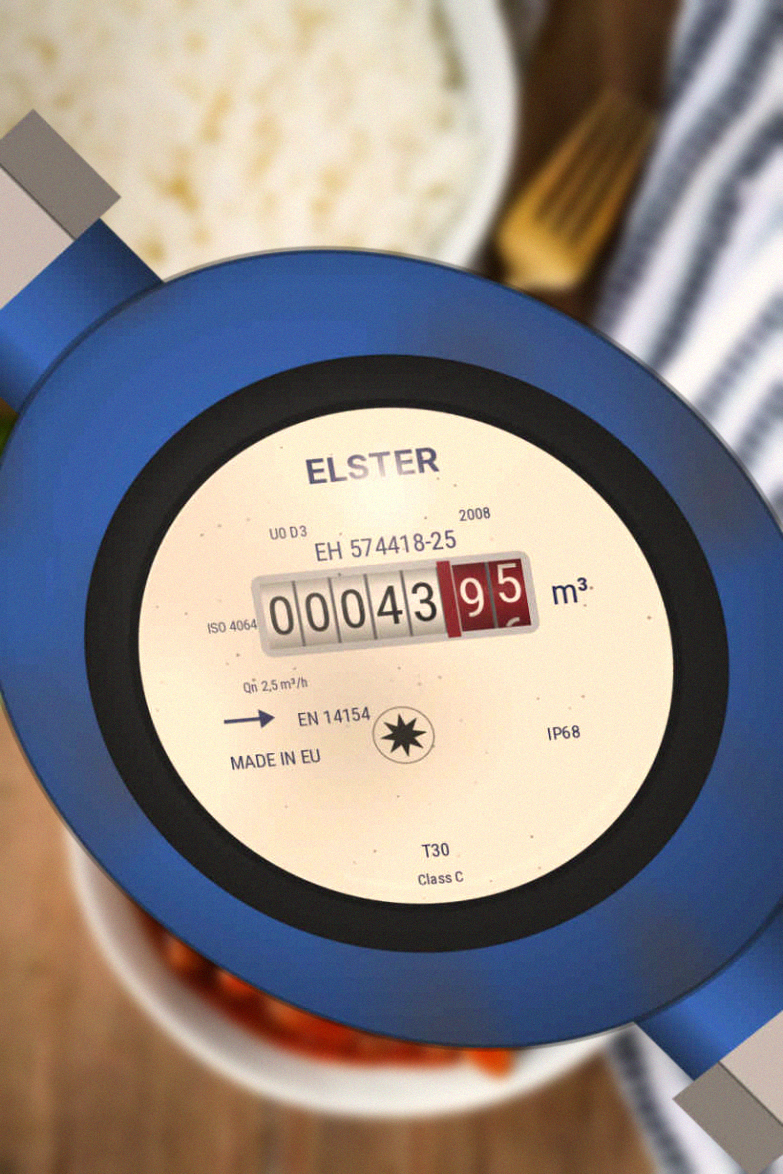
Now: 43.95
